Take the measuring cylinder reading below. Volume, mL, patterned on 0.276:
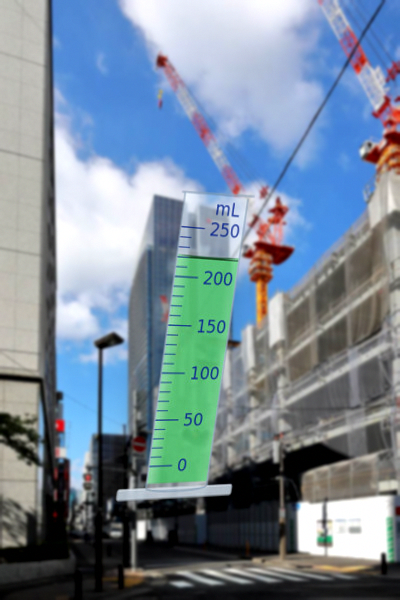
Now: 220
